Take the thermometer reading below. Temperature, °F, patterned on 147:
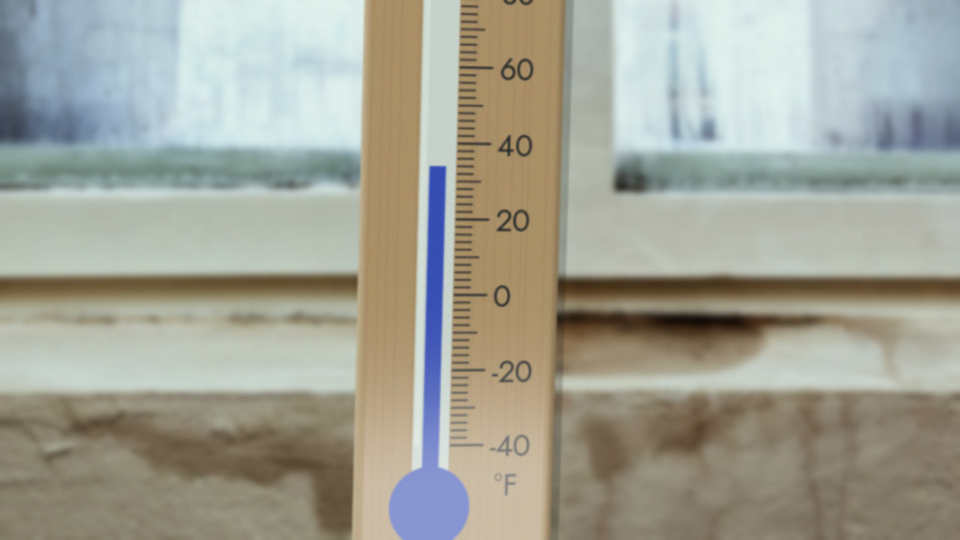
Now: 34
